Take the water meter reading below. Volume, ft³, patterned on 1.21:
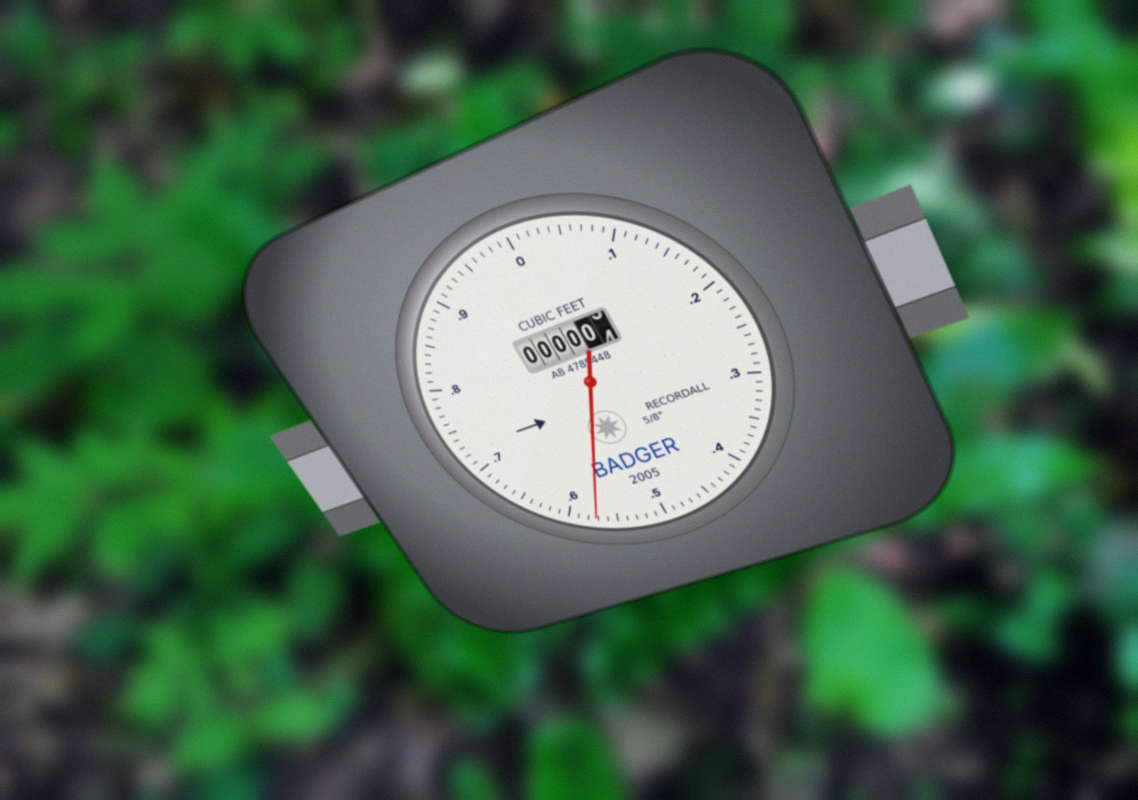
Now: 3.57
